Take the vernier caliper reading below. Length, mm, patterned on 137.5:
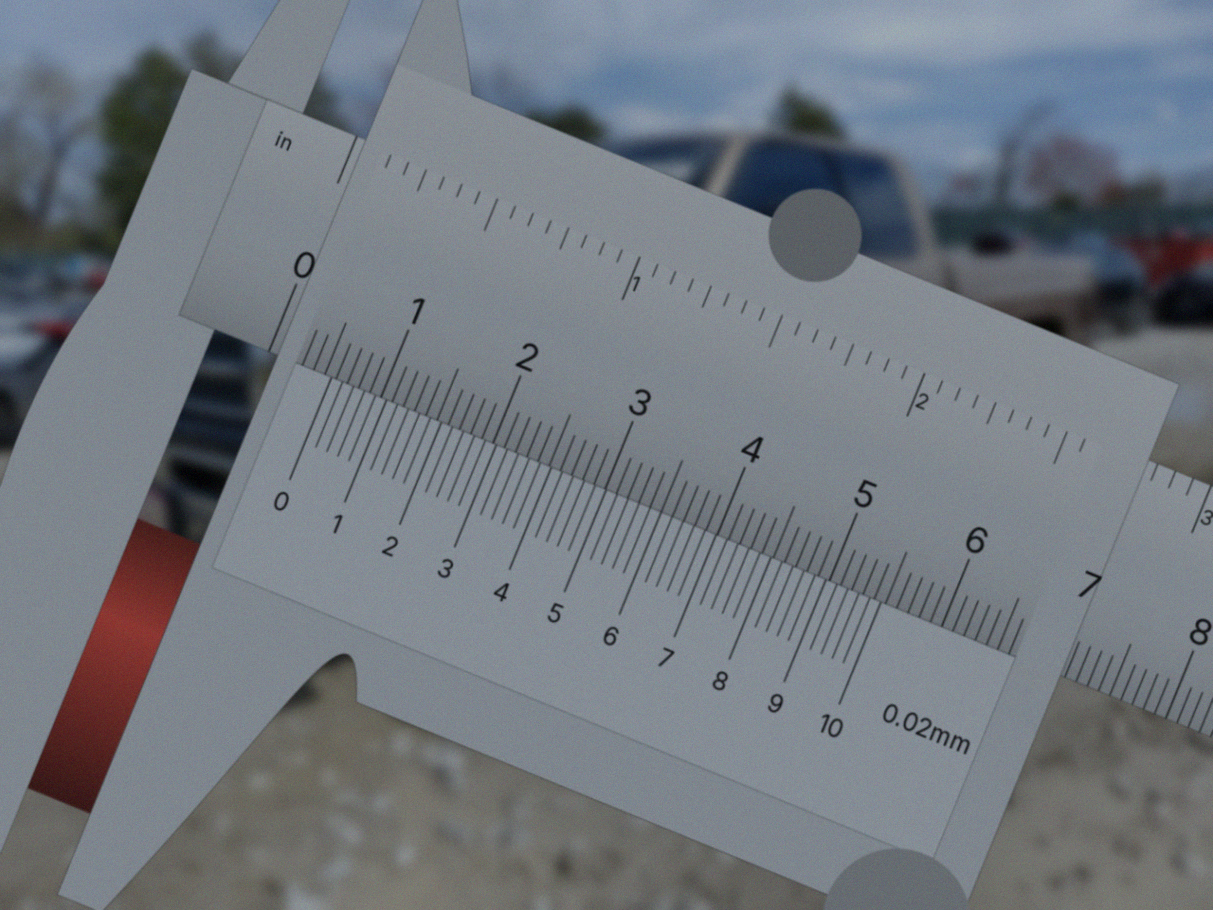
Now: 5.6
